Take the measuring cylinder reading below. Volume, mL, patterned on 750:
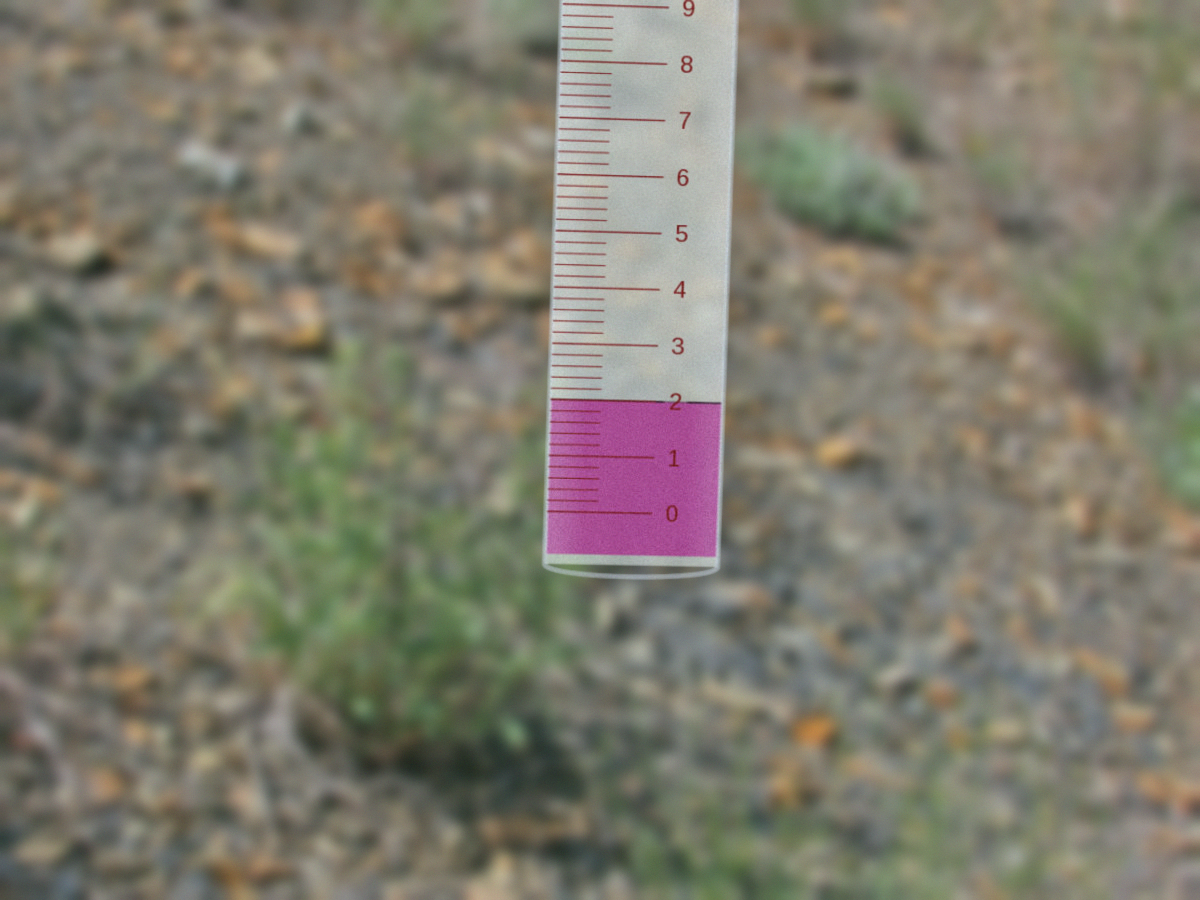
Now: 2
